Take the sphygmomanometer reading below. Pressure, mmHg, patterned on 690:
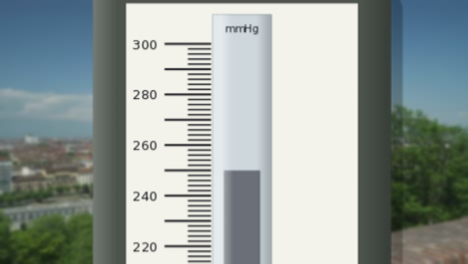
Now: 250
